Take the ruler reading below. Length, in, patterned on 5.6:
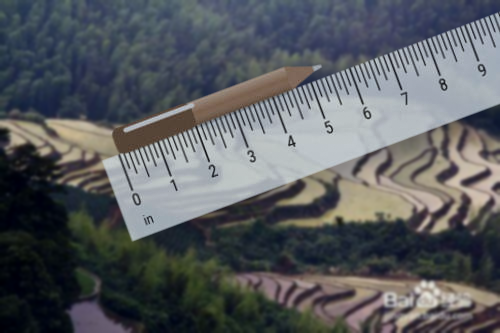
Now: 5.375
